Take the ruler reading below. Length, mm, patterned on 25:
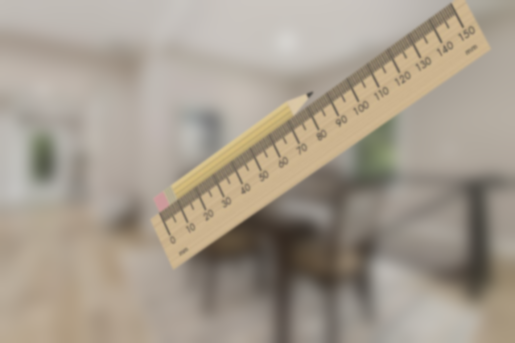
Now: 85
